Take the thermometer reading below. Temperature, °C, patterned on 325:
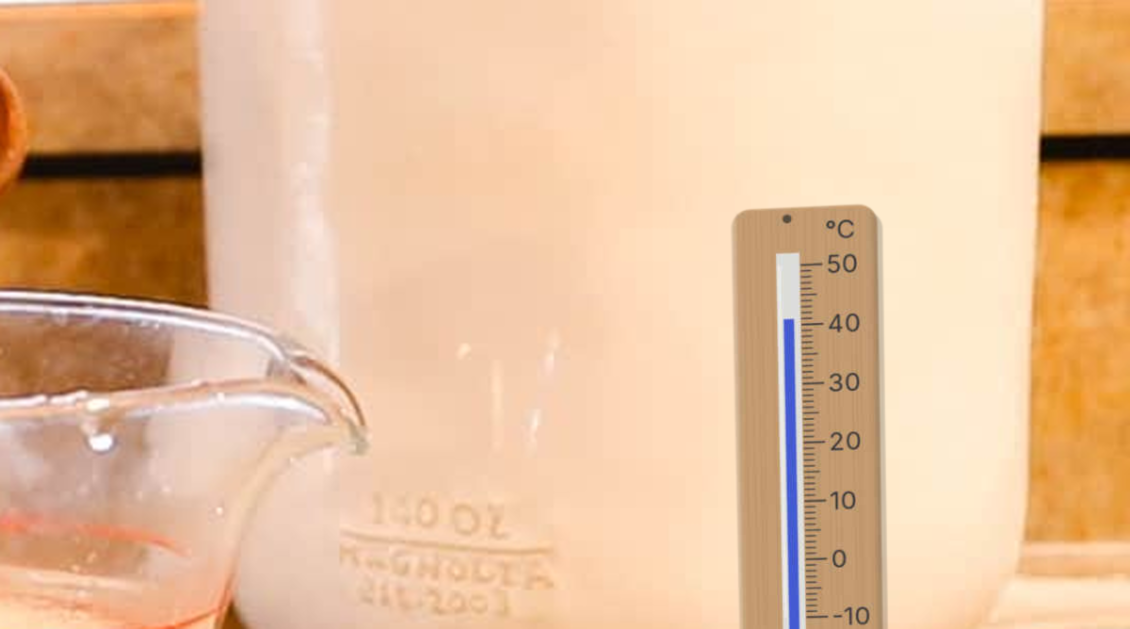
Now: 41
